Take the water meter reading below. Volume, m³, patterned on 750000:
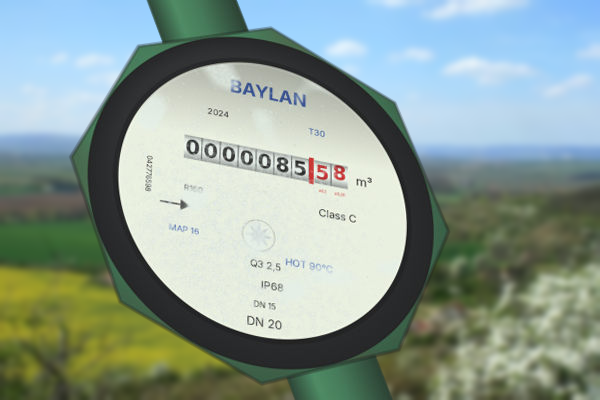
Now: 85.58
